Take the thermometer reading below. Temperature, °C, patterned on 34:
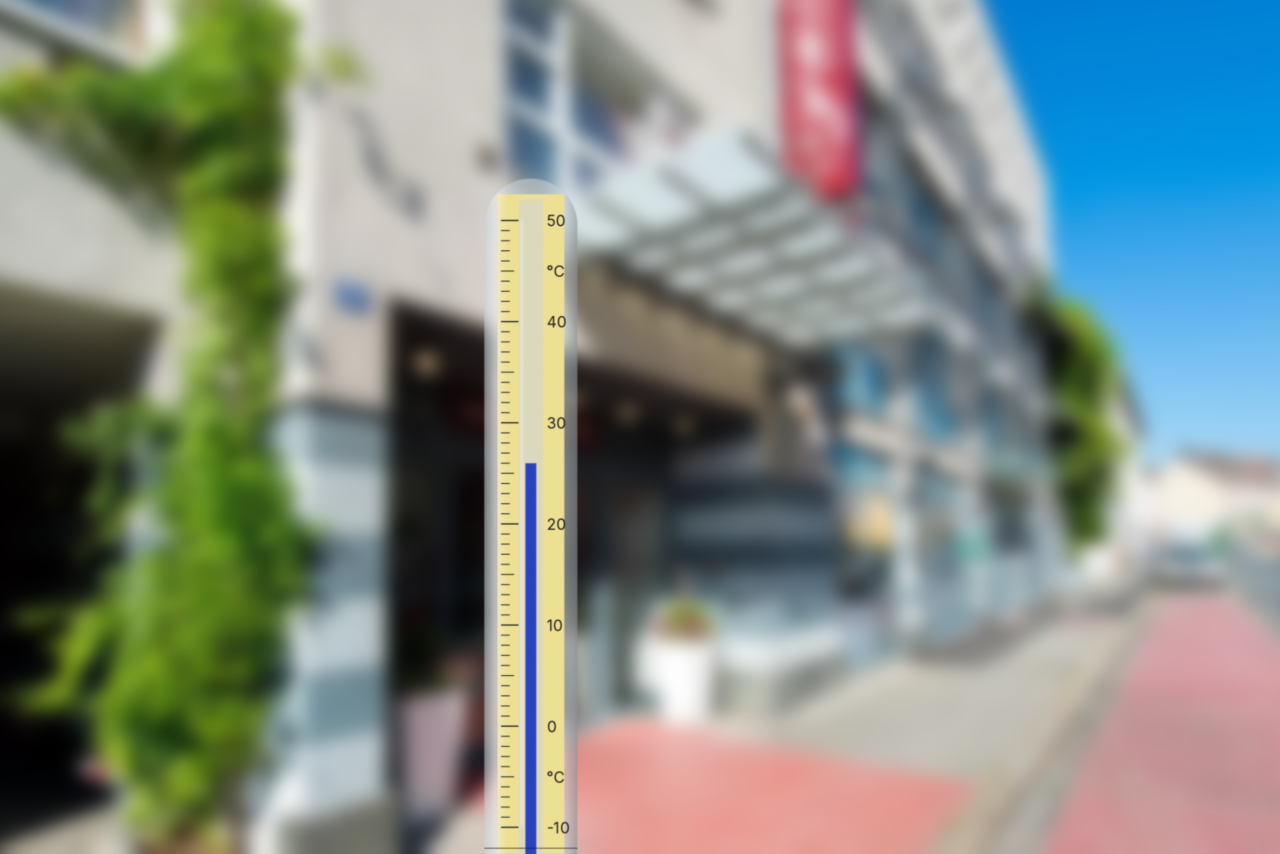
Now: 26
